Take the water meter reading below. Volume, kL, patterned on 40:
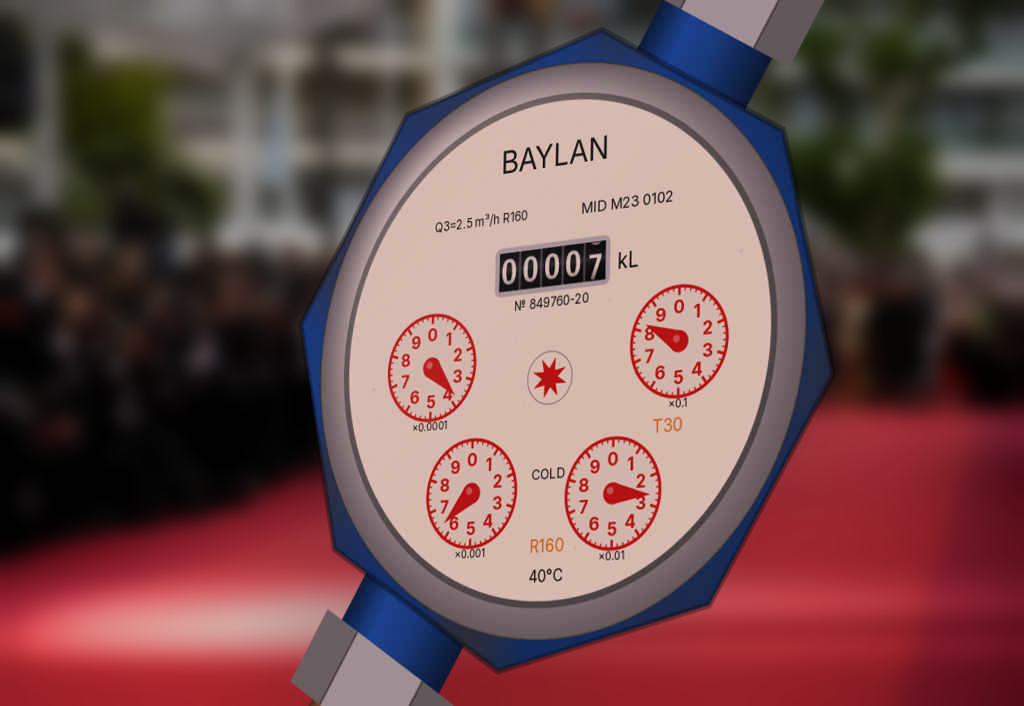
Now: 6.8263
